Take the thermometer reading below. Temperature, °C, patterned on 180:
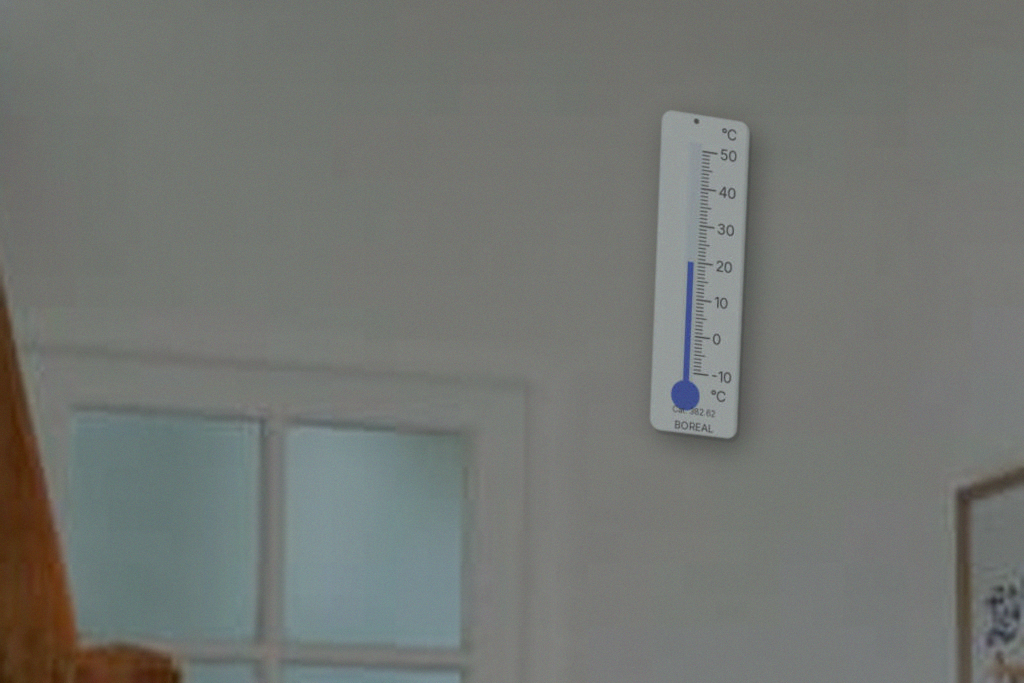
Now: 20
